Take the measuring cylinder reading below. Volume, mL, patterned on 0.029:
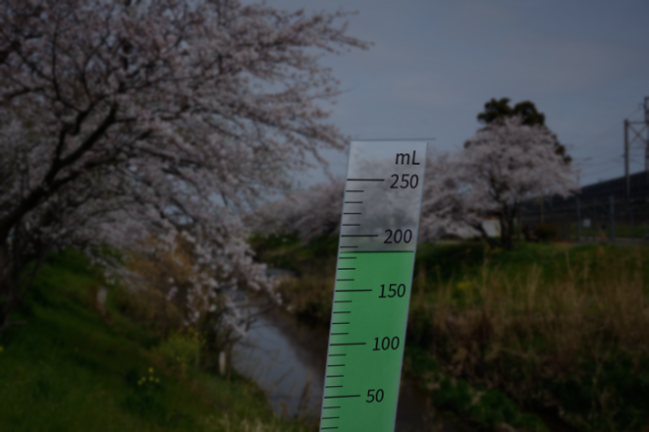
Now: 185
